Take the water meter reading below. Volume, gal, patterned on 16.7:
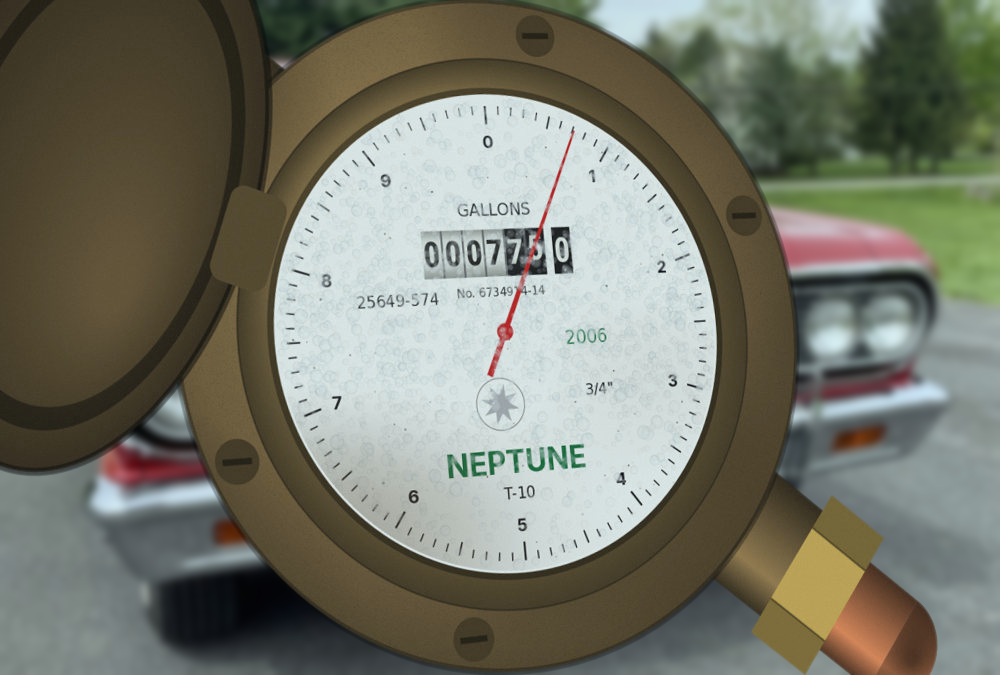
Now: 7750.7
